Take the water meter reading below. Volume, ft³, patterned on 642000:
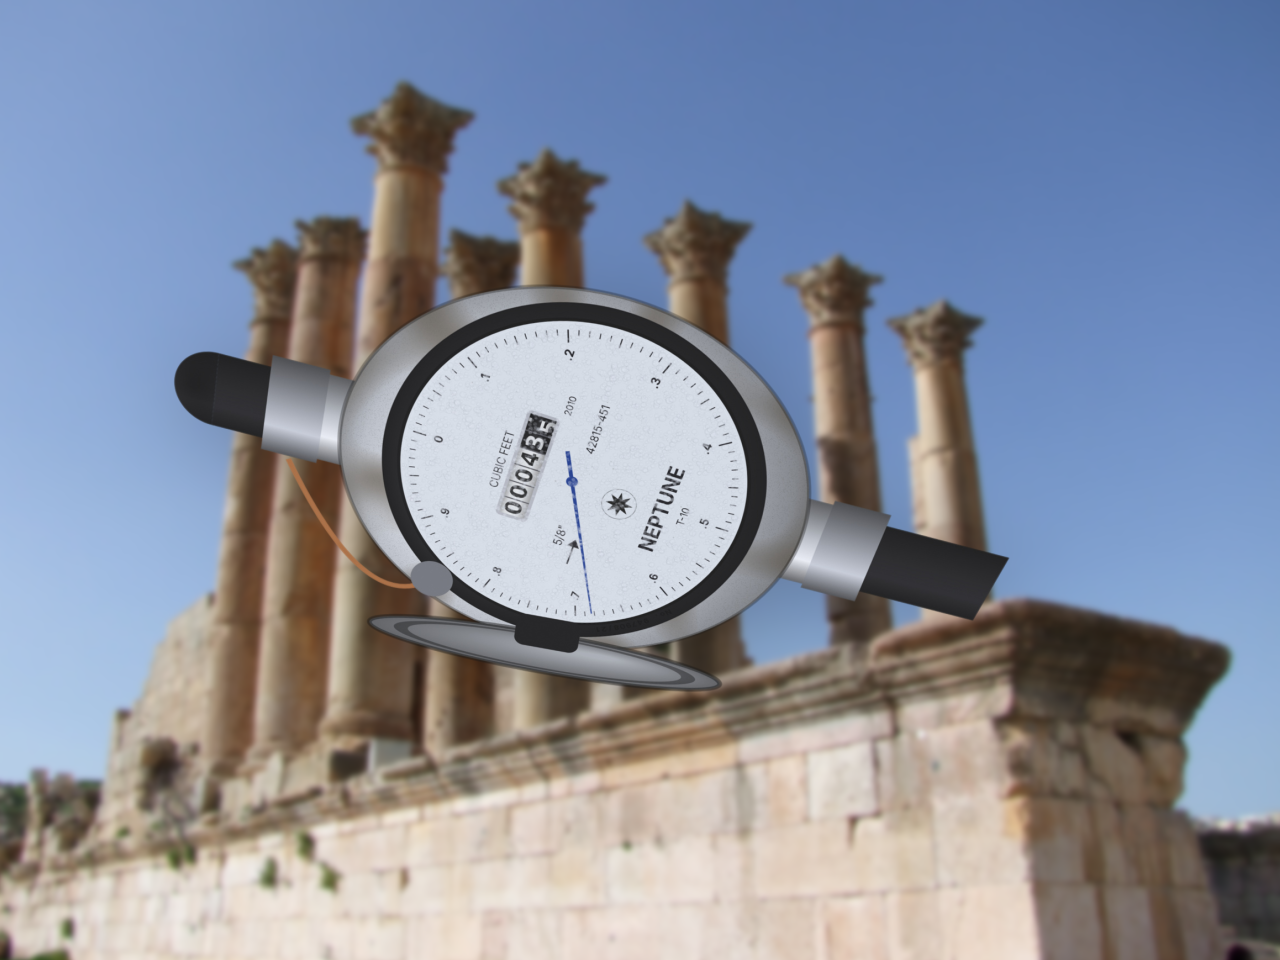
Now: 434.68
